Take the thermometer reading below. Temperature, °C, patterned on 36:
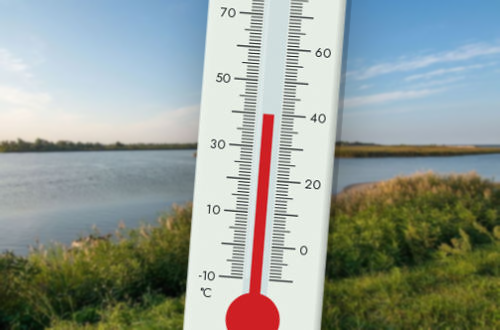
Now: 40
